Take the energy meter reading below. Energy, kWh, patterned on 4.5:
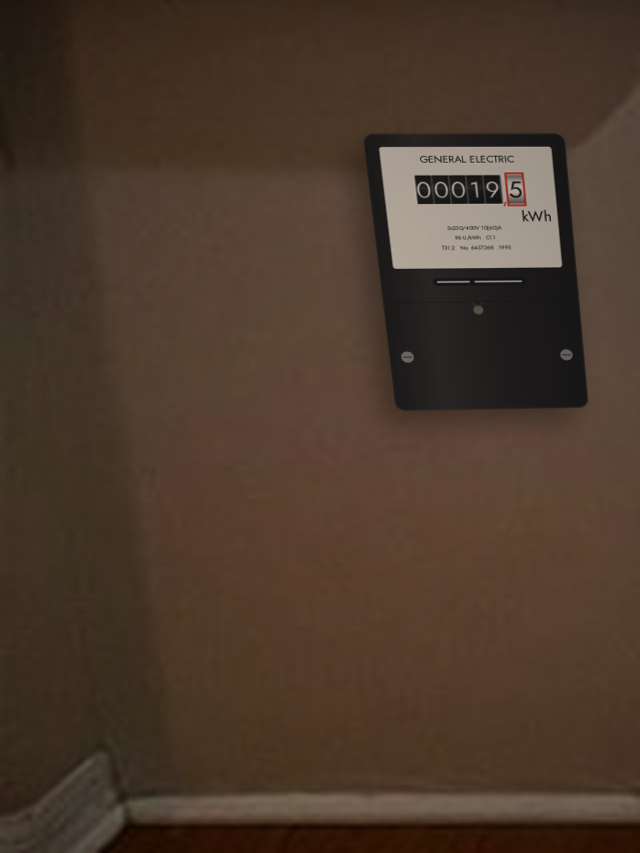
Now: 19.5
